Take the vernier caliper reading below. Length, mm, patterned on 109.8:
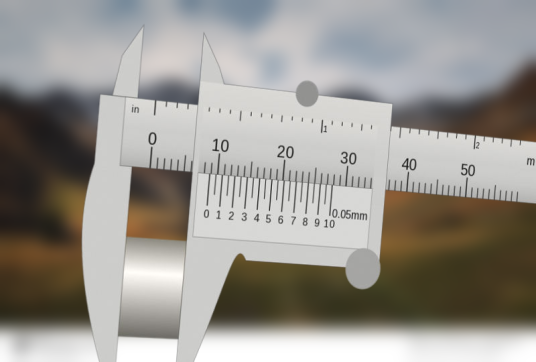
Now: 8.8
